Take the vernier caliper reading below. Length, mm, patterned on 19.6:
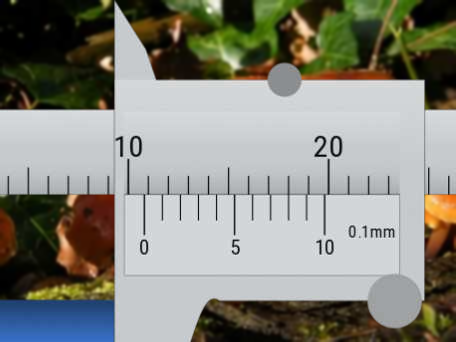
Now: 10.8
